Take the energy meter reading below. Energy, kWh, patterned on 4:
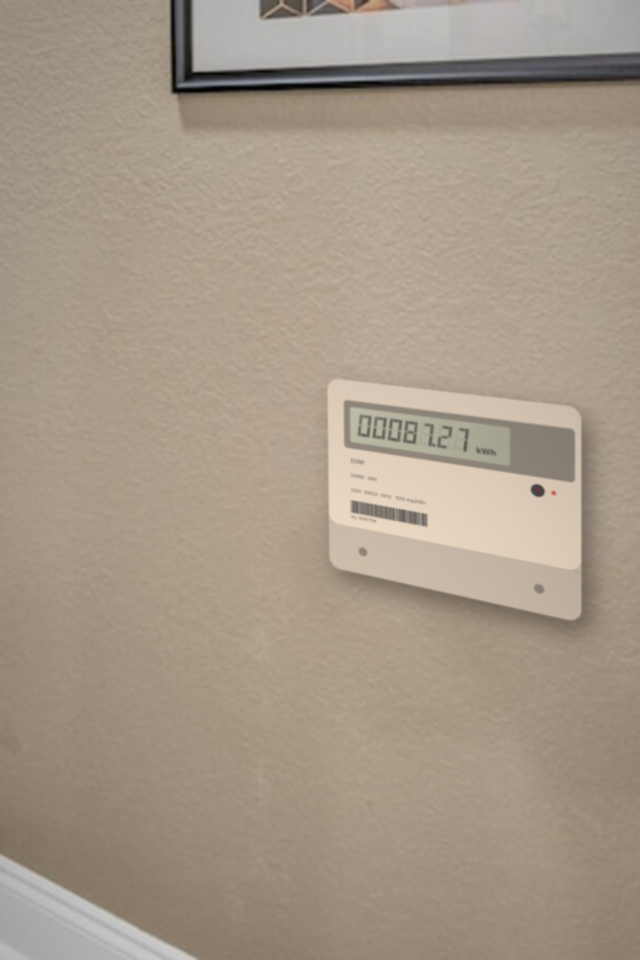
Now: 87.27
